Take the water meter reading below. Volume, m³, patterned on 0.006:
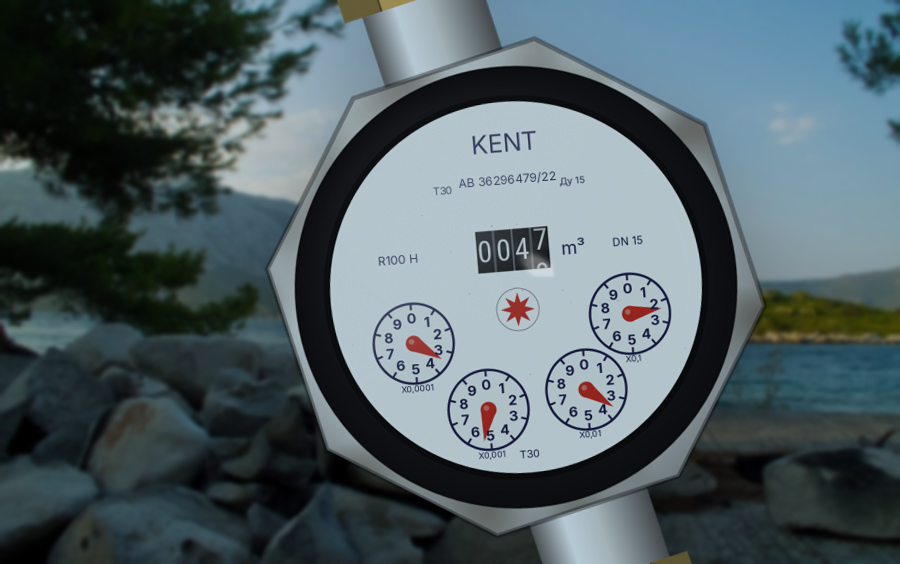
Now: 47.2353
